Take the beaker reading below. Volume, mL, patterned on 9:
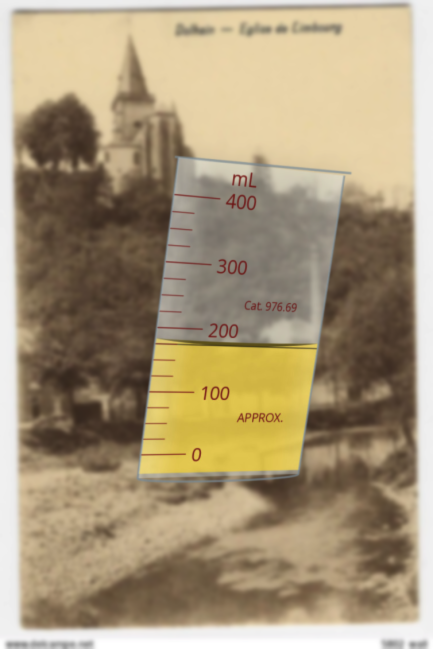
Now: 175
